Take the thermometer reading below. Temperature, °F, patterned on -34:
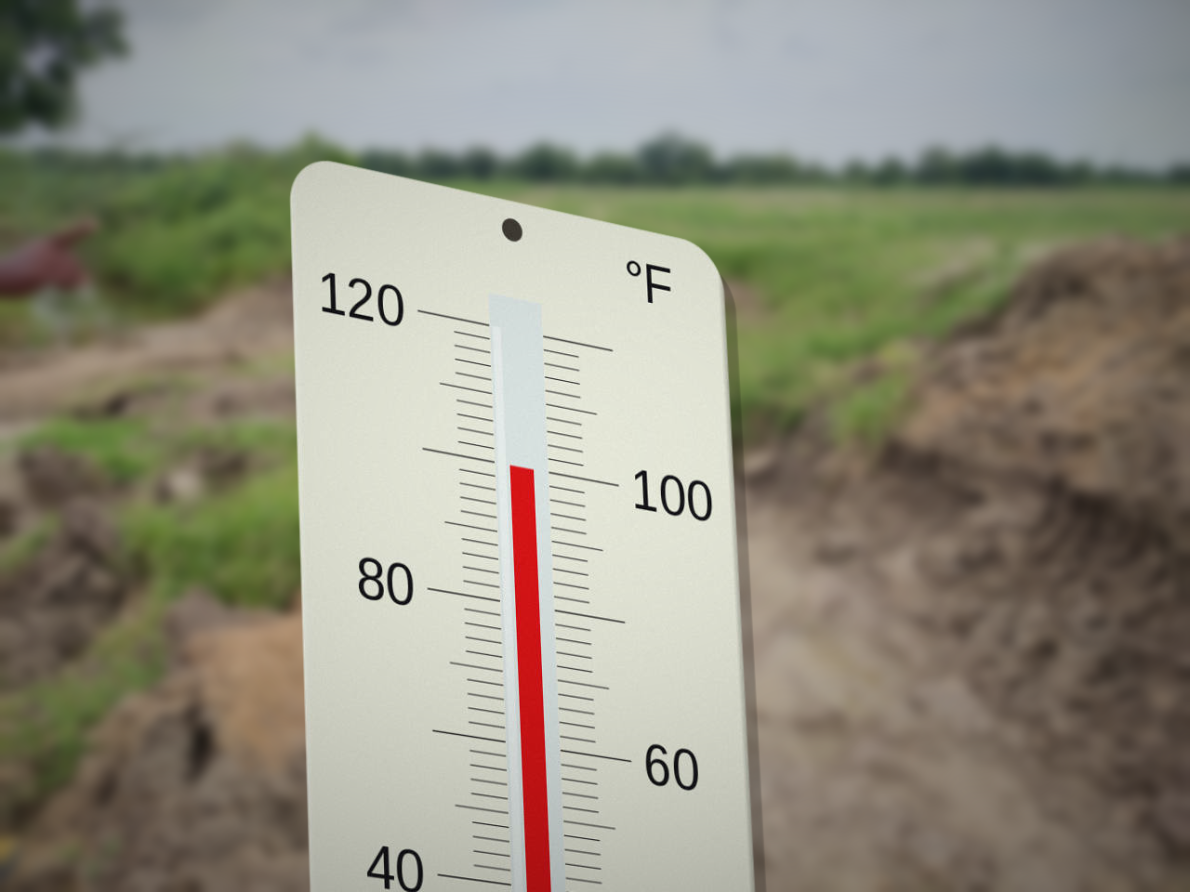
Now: 100
